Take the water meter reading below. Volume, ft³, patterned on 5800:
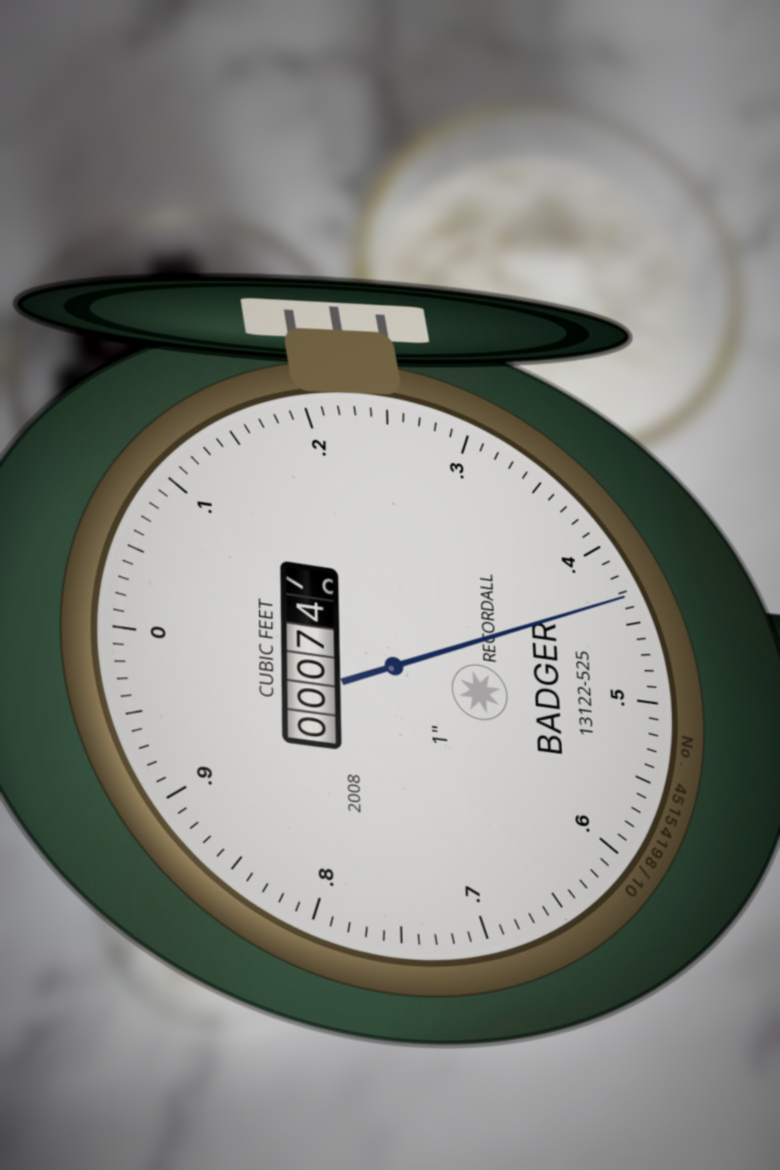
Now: 747.43
